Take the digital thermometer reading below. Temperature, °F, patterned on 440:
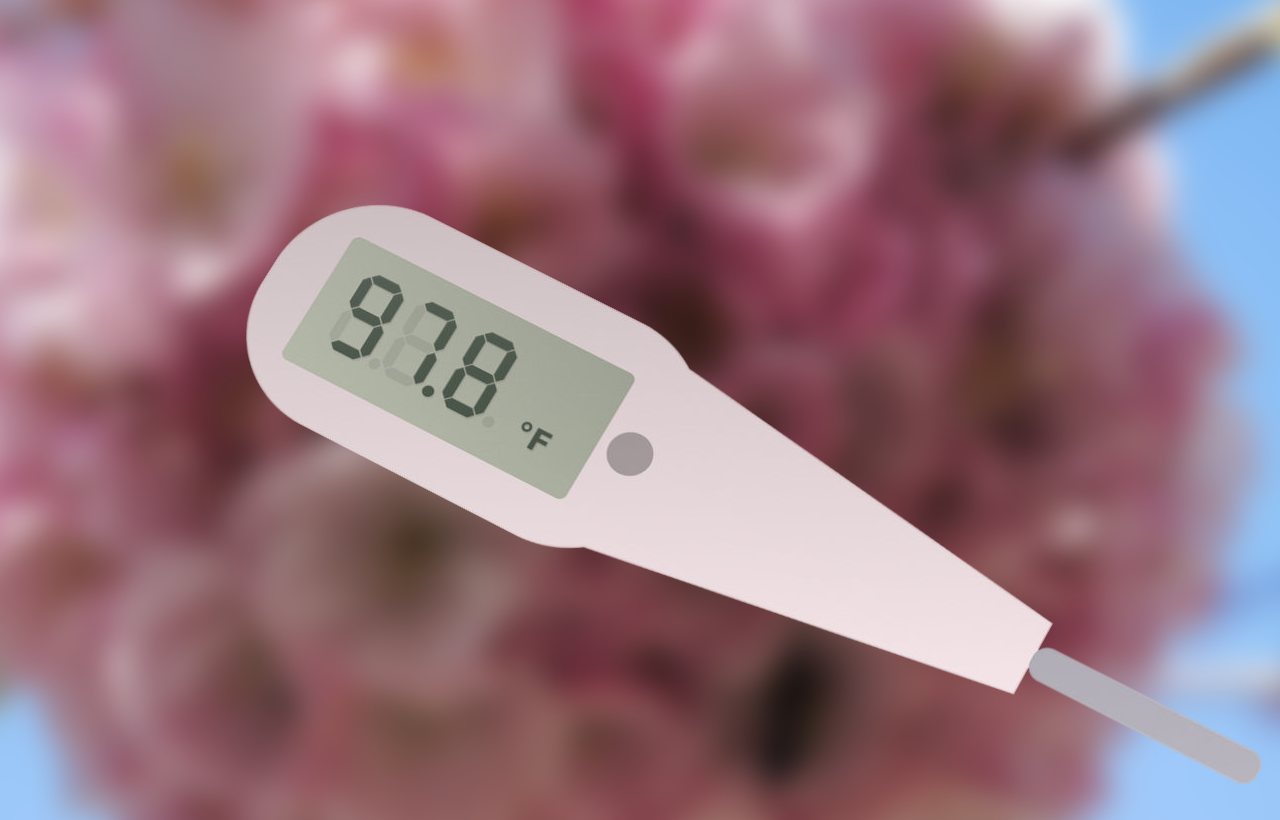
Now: 97.8
